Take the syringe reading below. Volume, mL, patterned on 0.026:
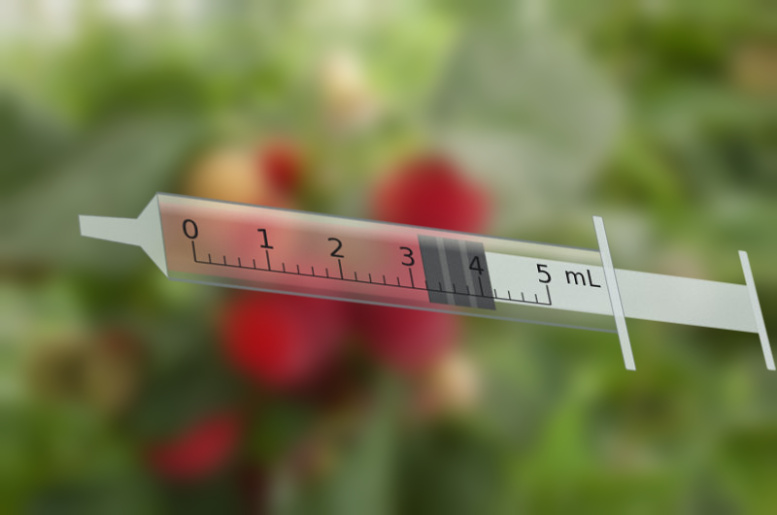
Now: 3.2
